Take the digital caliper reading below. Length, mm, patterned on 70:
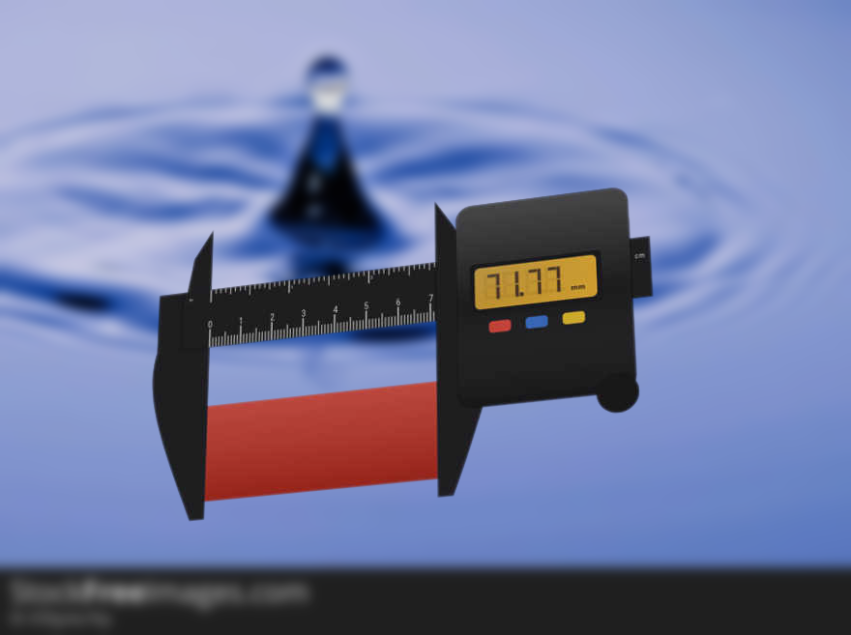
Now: 71.77
